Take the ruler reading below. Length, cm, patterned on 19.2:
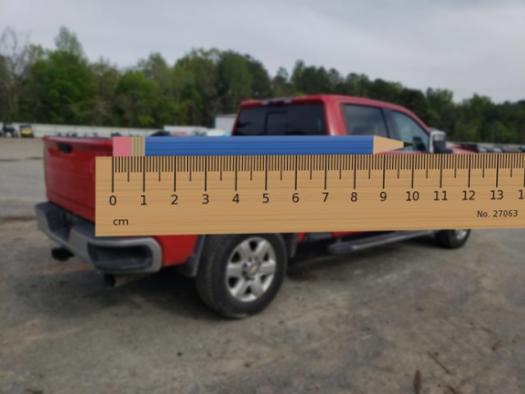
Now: 10
